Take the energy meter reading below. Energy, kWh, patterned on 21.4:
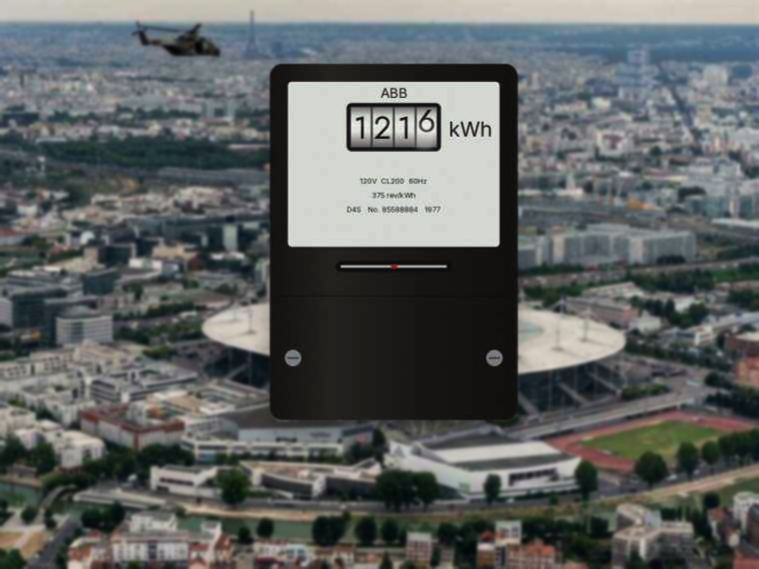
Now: 1216
